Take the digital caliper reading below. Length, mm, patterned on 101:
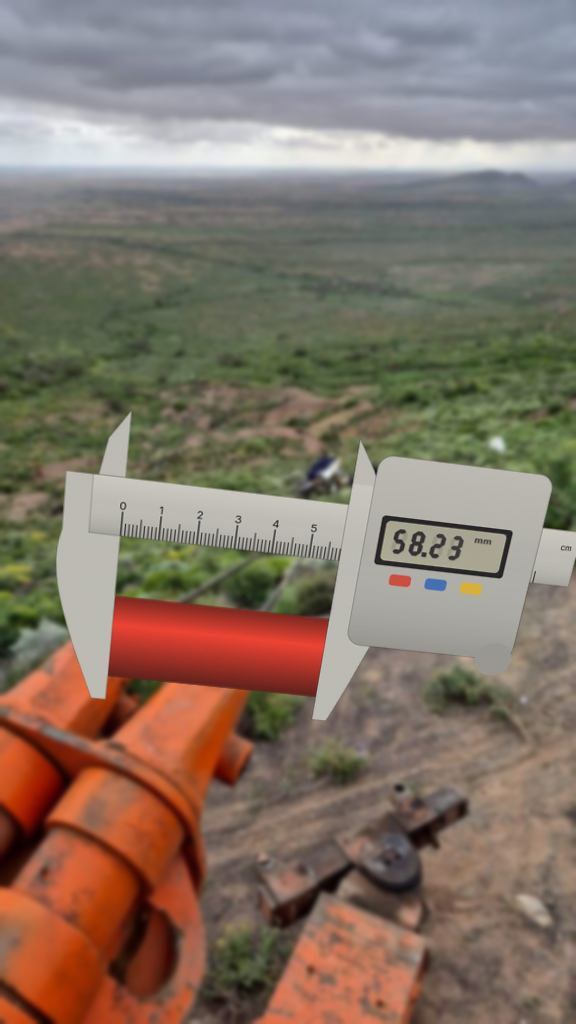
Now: 58.23
